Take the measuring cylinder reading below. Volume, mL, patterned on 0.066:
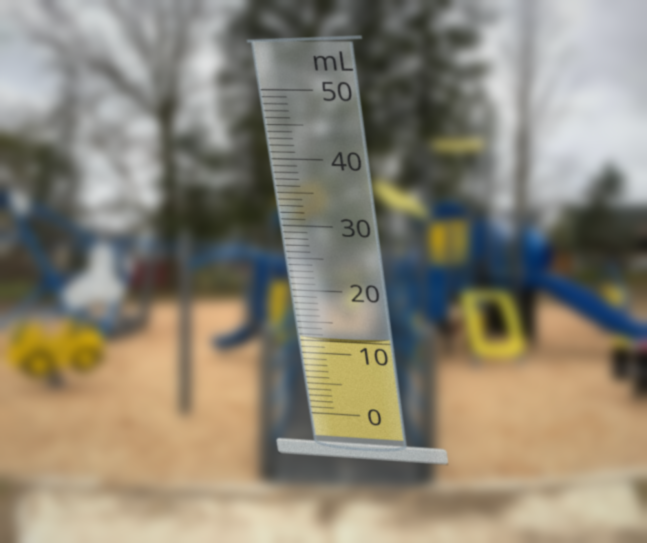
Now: 12
